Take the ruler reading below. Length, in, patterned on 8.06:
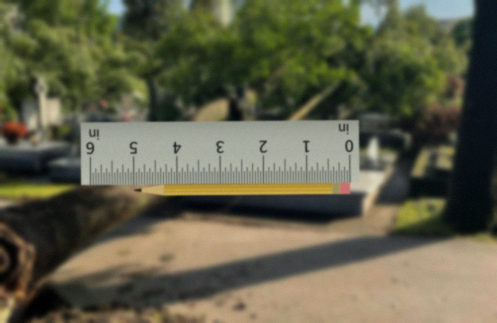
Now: 5
